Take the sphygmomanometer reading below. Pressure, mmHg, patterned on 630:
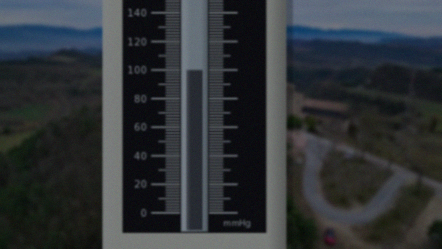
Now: 100
